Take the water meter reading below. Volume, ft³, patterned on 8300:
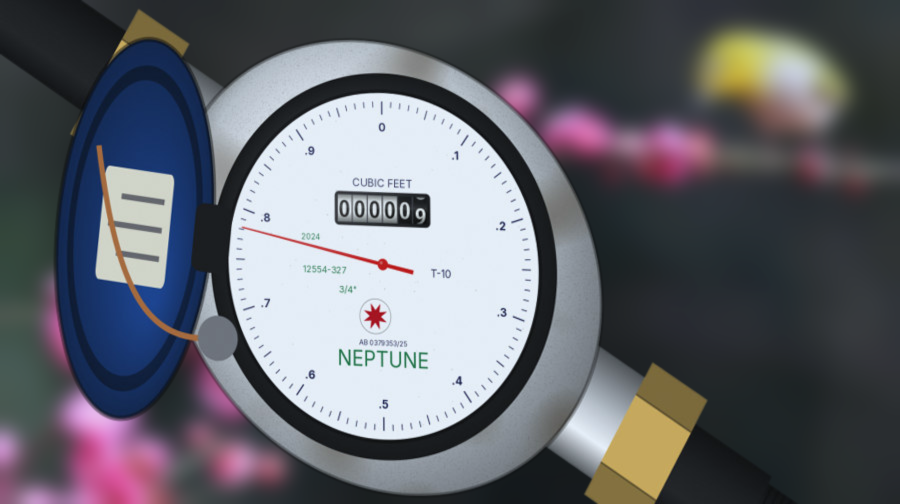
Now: 8.78
